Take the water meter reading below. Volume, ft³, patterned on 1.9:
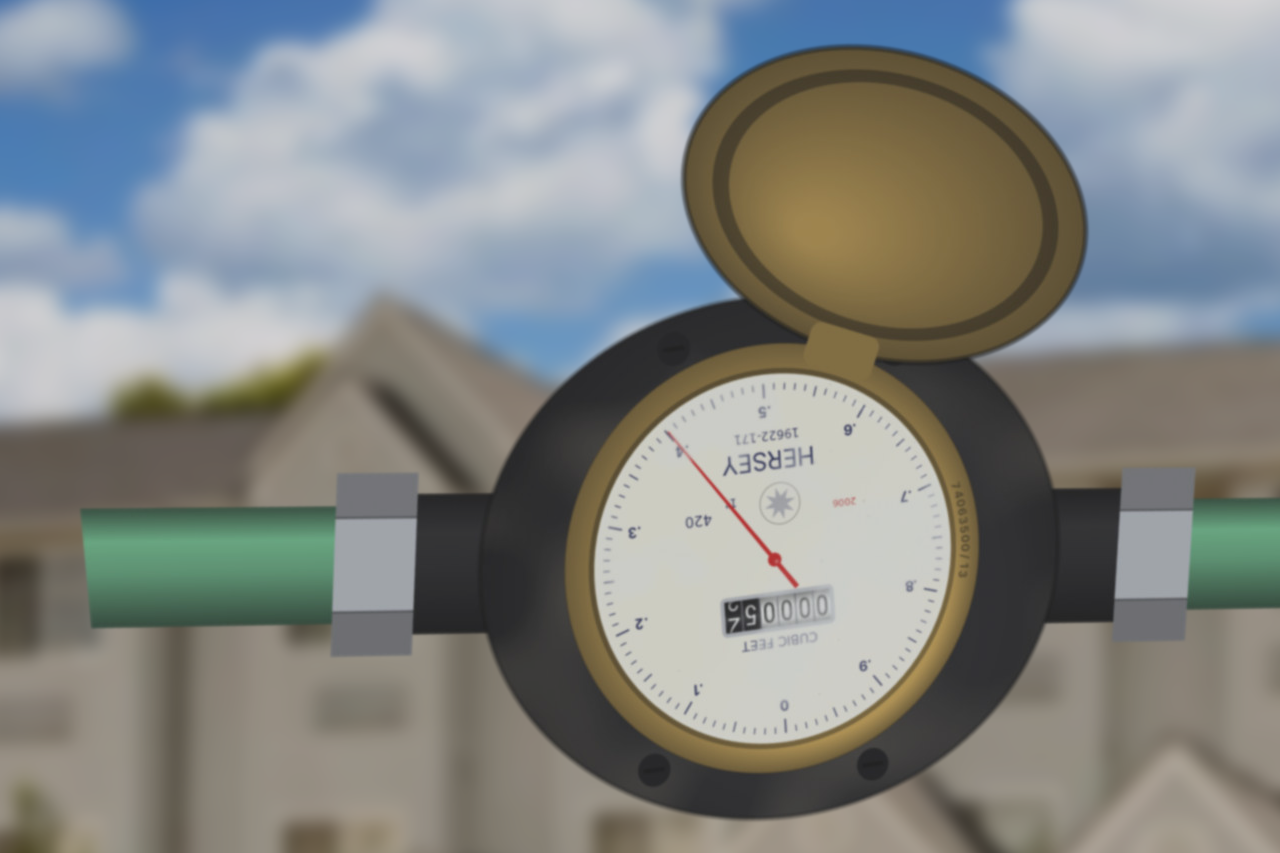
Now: 52.40
